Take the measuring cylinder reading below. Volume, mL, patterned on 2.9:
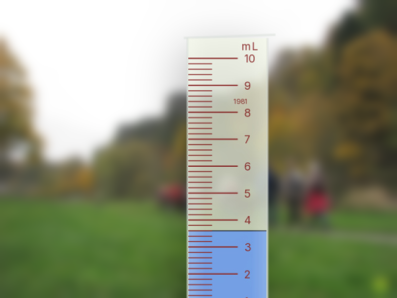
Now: 3.6
